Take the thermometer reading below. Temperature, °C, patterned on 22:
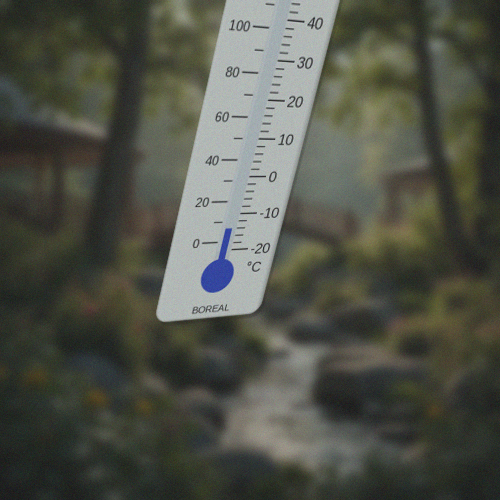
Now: -14
